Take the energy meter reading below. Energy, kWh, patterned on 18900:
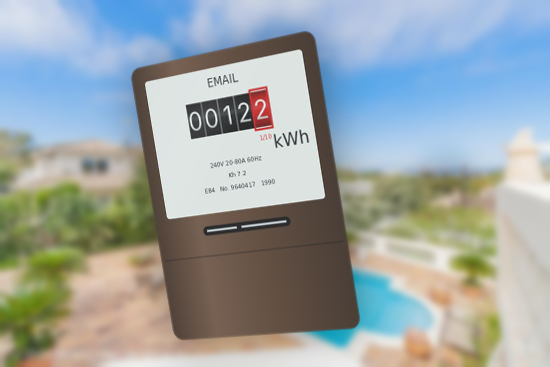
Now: 12.2
